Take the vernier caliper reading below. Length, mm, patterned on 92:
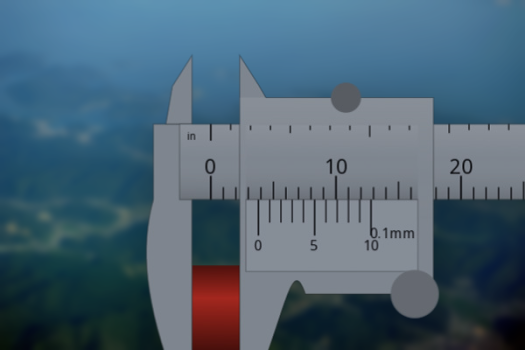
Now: 3.8
